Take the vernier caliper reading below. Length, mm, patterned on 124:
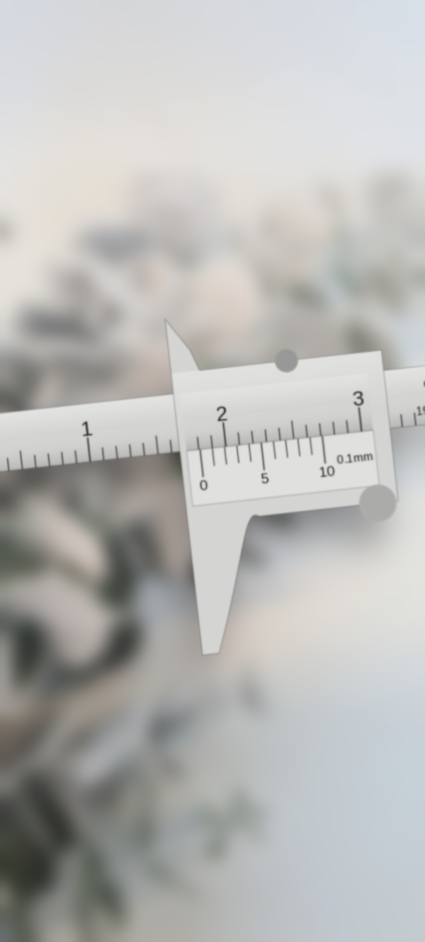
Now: 18.1
